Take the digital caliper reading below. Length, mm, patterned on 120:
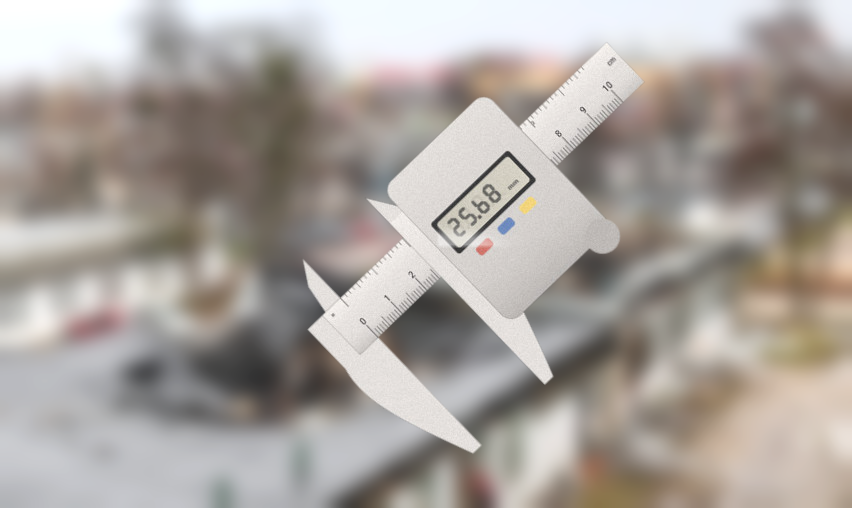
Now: 25.68
